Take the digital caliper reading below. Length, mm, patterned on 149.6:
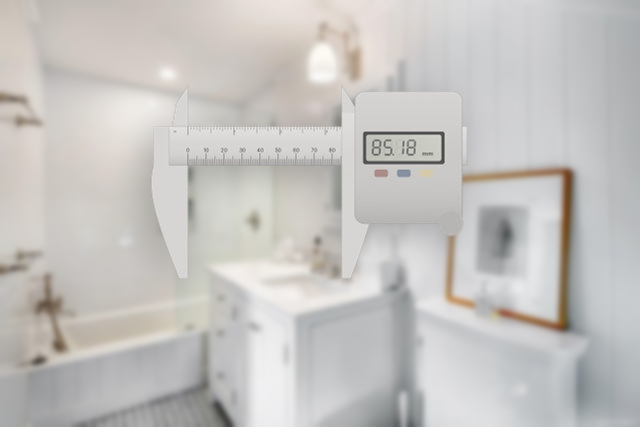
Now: 85.18
